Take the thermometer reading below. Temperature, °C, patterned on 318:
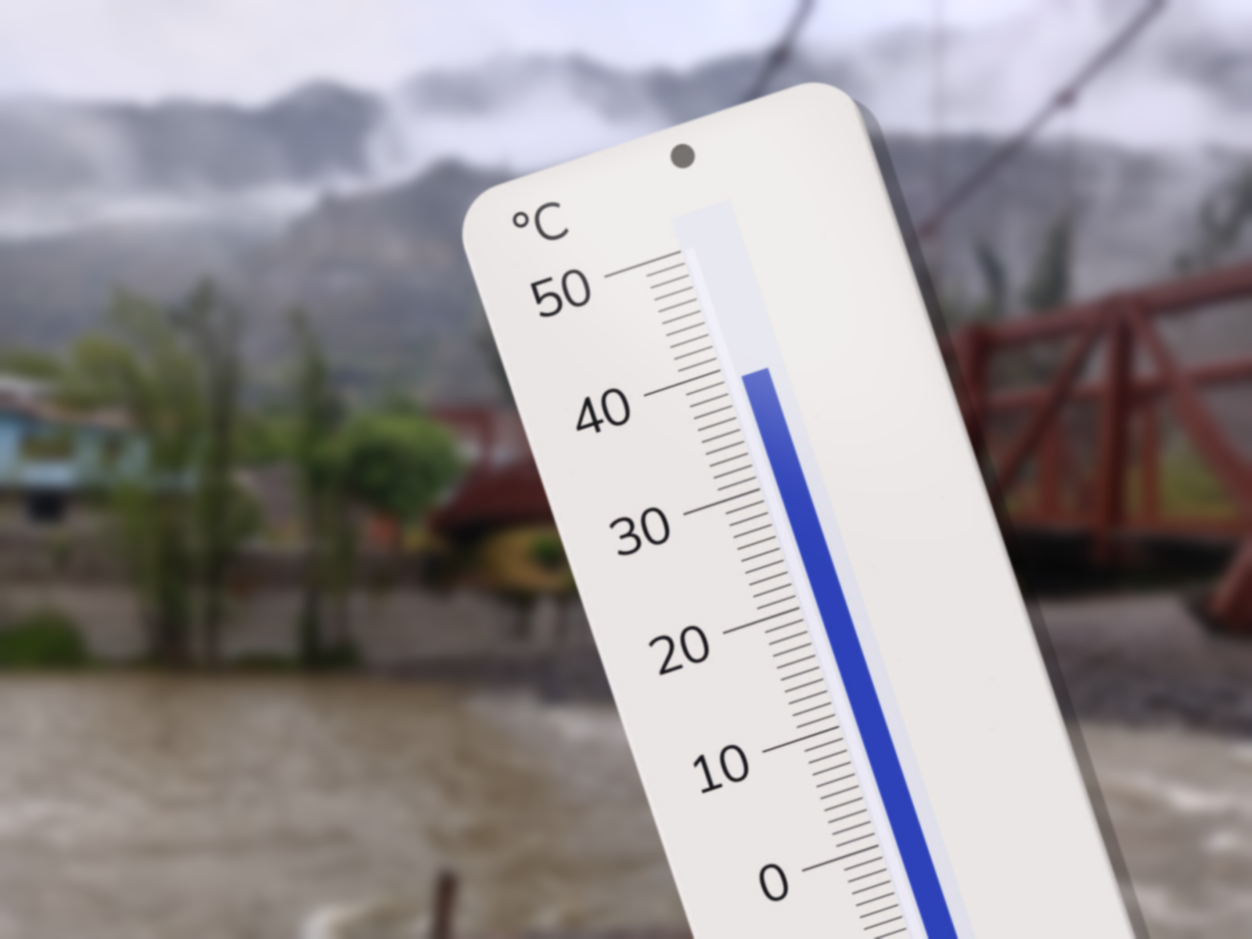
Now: 39
